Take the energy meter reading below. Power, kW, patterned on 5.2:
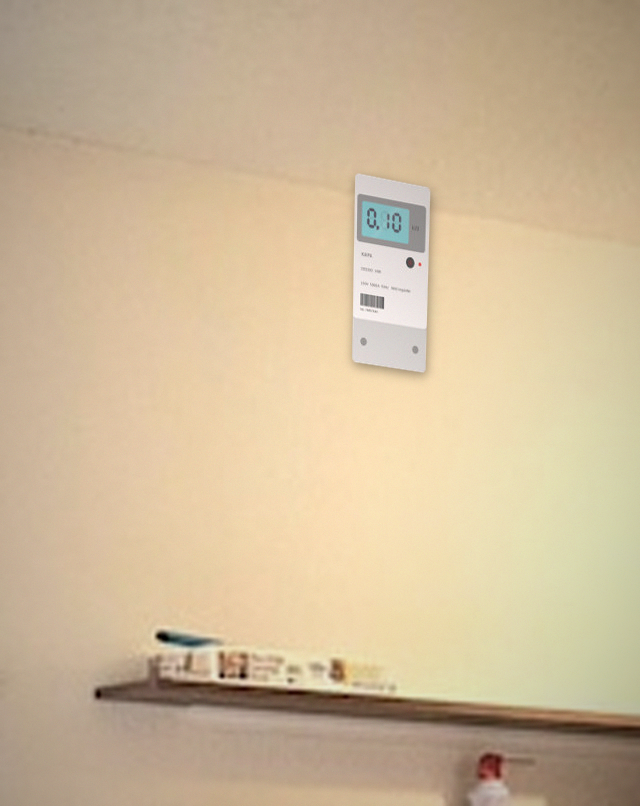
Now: 0.10
